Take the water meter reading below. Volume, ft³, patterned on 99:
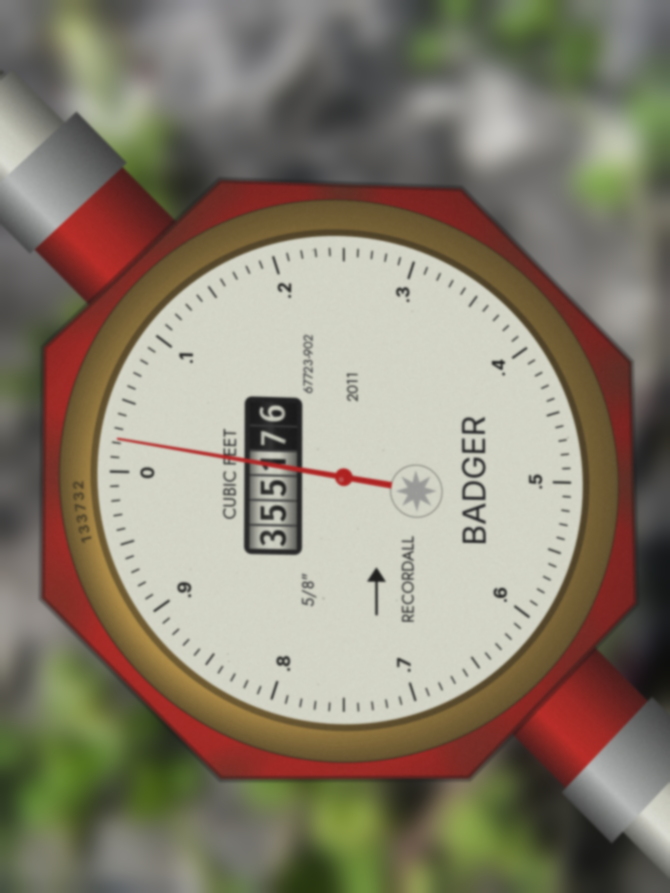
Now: 355176.02
